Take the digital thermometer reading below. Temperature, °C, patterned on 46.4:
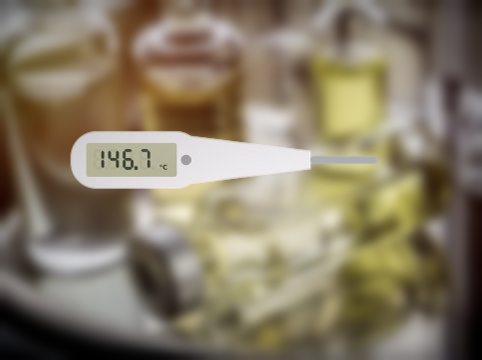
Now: 146.7
